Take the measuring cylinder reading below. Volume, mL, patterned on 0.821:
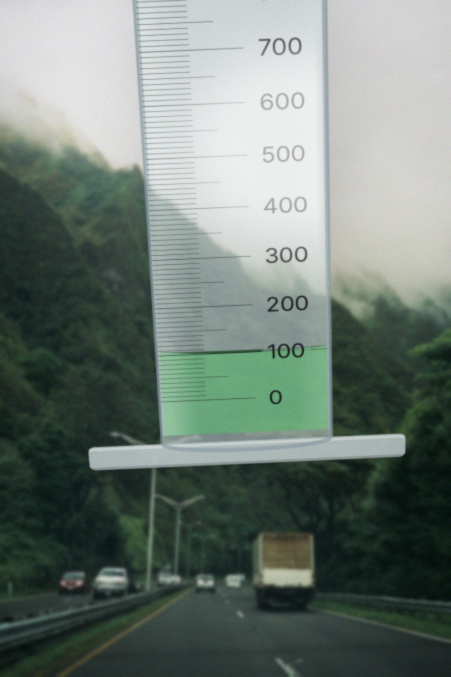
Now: 100
